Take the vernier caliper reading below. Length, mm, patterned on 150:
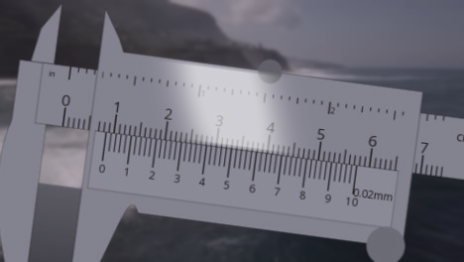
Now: 8.5
